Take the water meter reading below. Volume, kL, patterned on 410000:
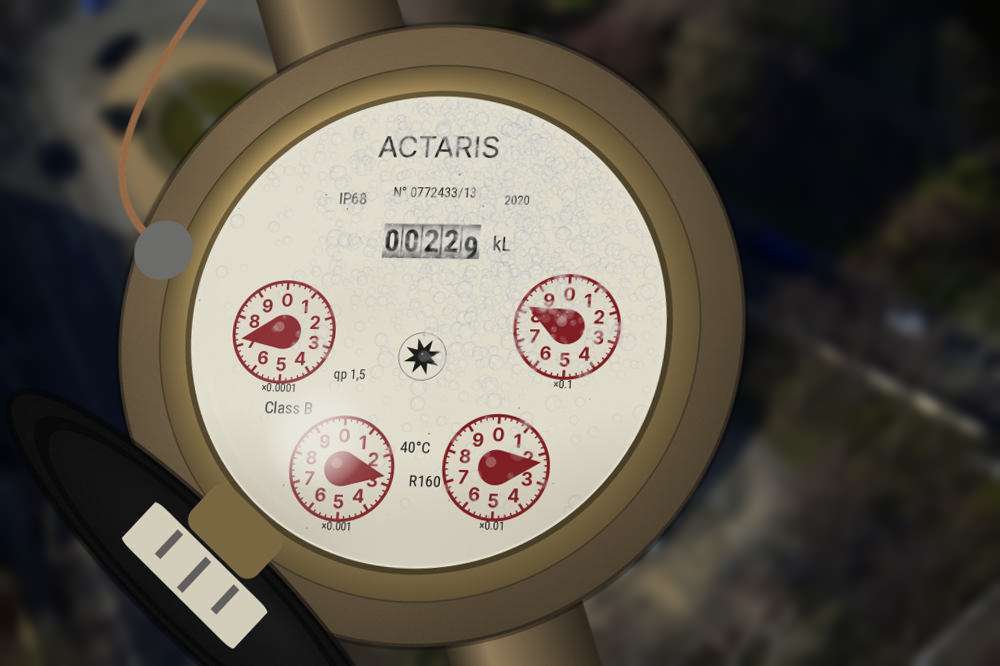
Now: 228.8227
